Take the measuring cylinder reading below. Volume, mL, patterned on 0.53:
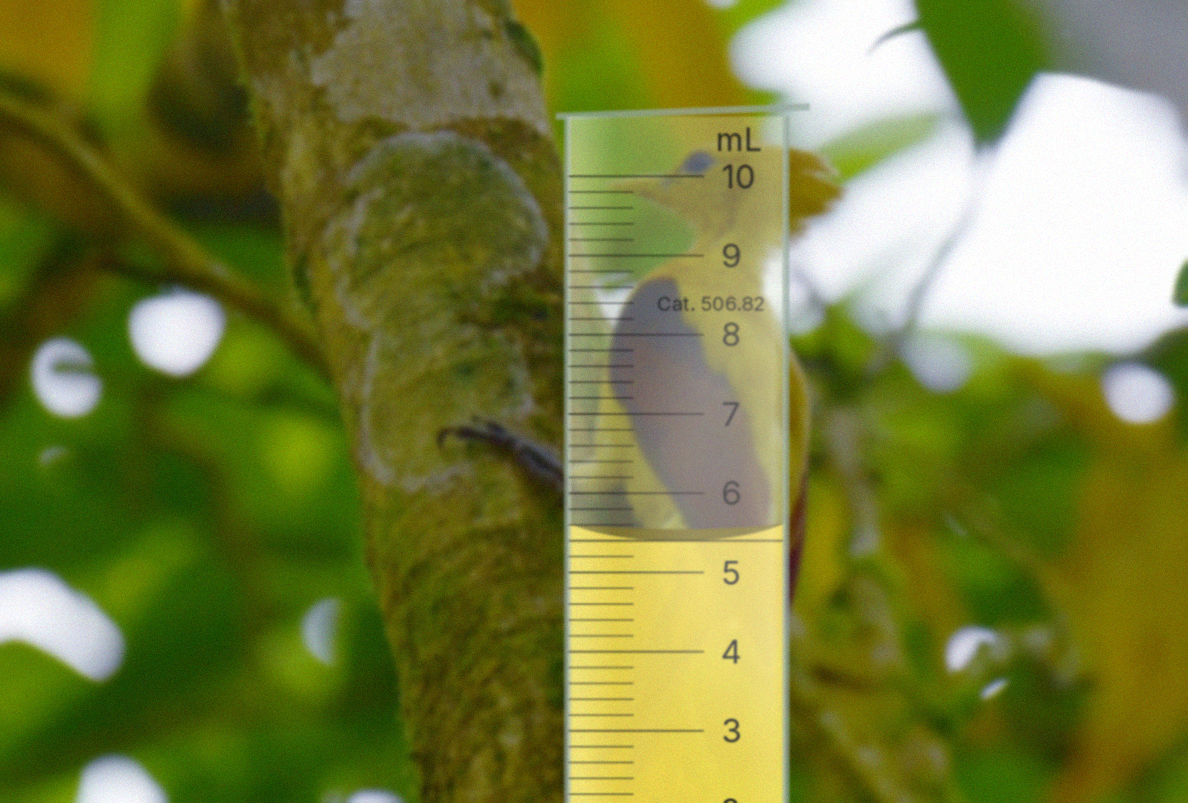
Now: 5.4
